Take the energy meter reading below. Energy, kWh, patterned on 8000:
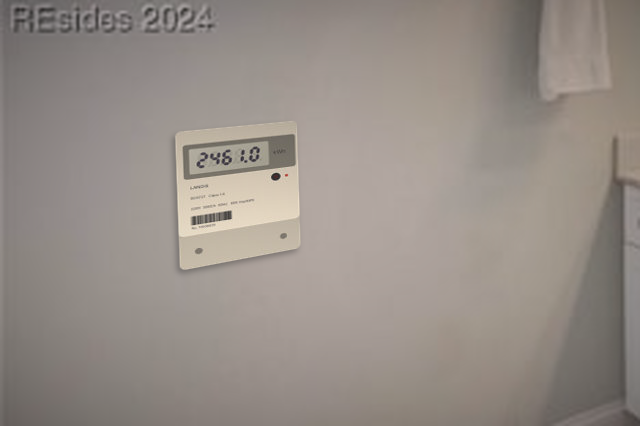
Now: 2461.0
